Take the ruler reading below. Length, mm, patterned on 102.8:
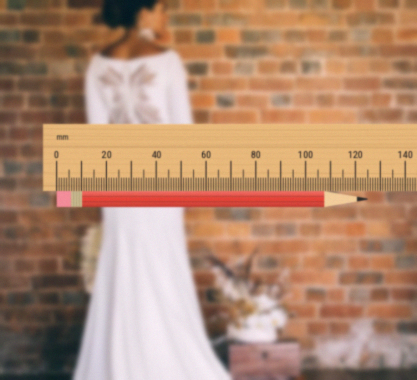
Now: 125
